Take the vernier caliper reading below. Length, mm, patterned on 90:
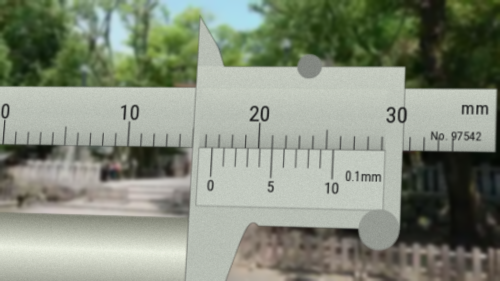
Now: 16.5
